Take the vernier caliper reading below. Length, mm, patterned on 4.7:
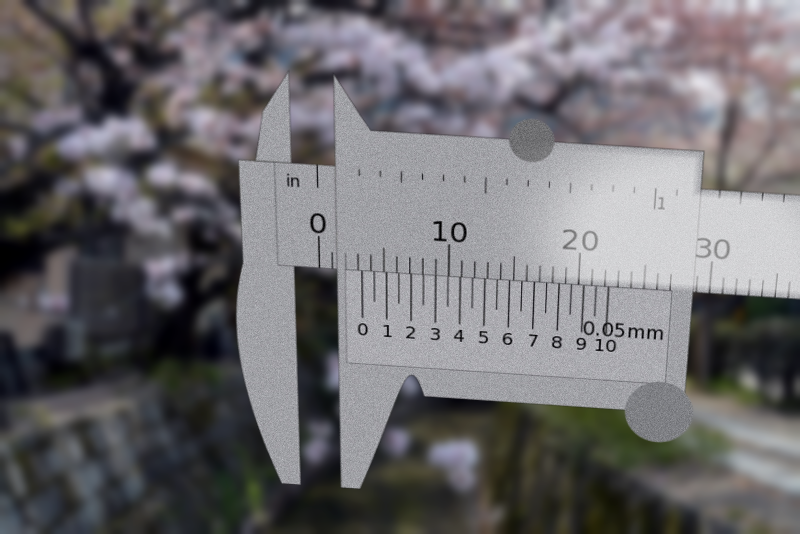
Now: 3.3
